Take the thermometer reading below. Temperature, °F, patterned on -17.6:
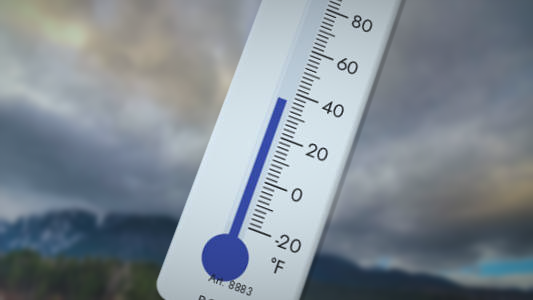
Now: 36
